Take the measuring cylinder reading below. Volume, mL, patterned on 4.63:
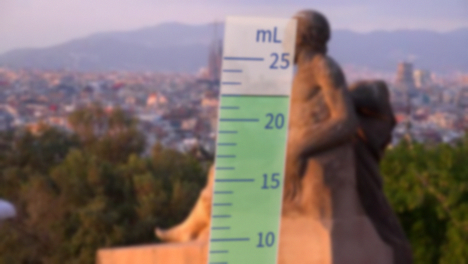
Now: 22
